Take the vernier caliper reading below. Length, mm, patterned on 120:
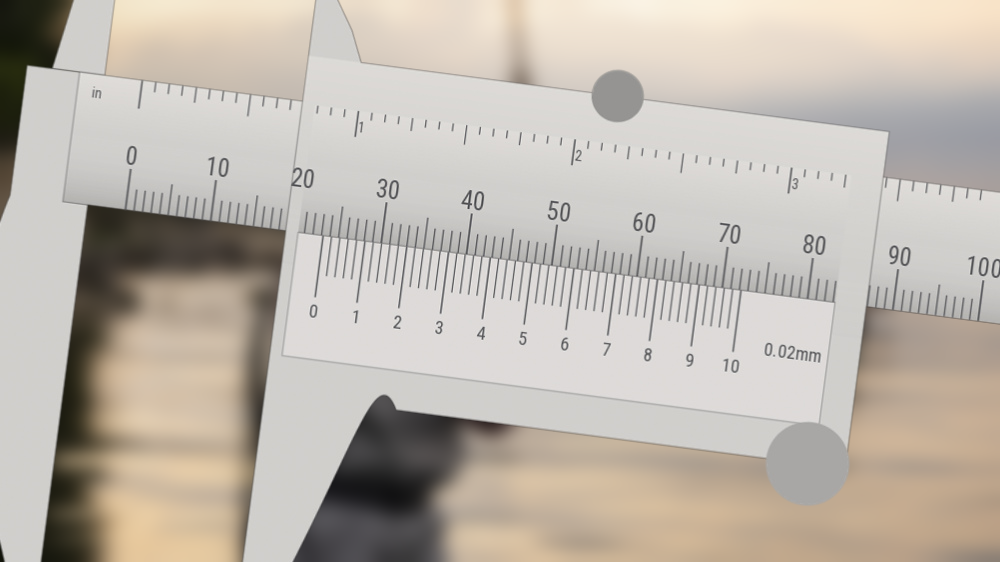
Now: 23.2
